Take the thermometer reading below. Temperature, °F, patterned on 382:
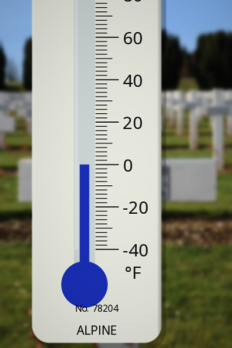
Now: 0
